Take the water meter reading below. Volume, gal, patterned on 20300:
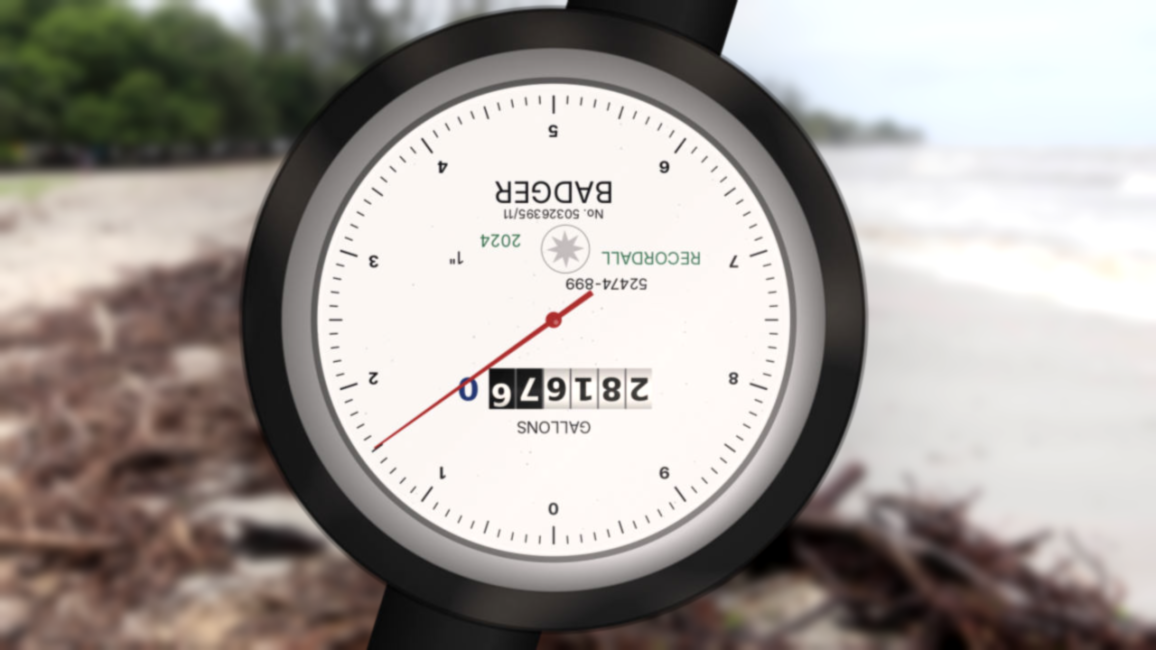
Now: 2816761.5
